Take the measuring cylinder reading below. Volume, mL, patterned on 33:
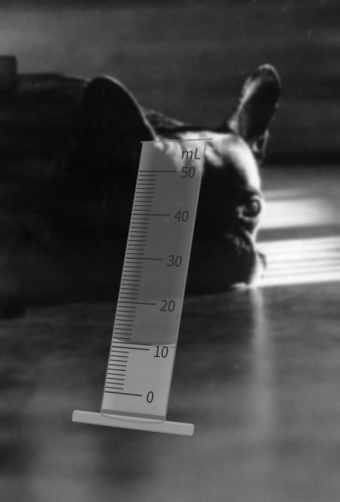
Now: 11
